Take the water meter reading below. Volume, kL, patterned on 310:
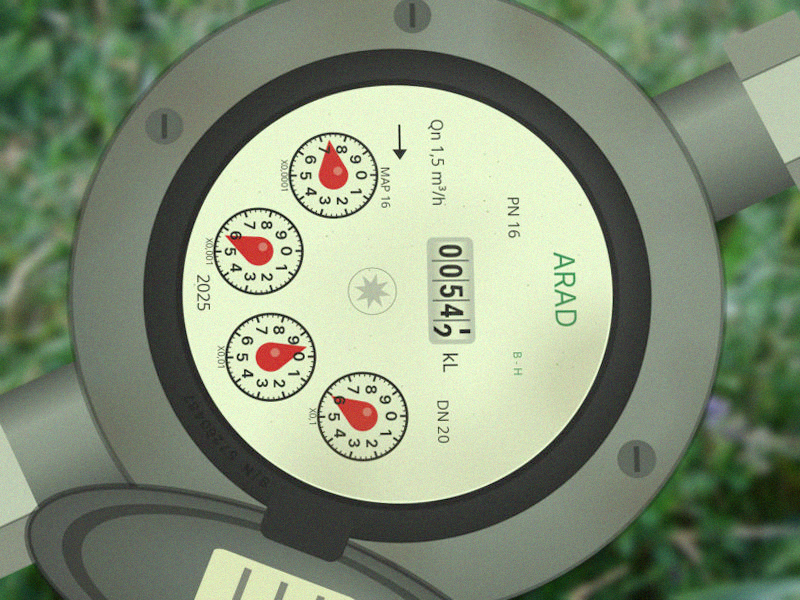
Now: 541.5957
